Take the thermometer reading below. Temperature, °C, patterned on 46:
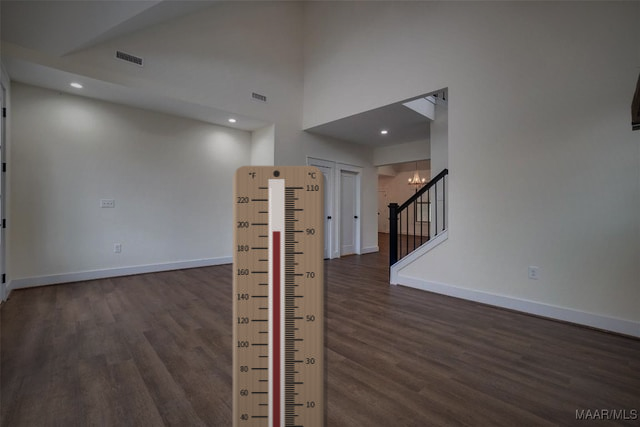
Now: 90
